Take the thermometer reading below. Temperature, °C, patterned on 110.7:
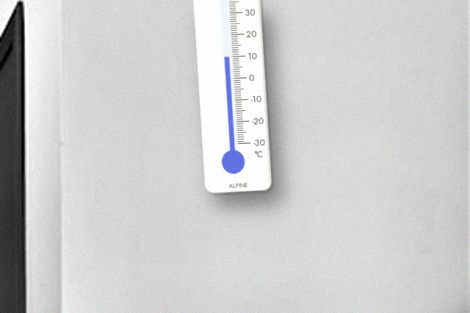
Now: 10
